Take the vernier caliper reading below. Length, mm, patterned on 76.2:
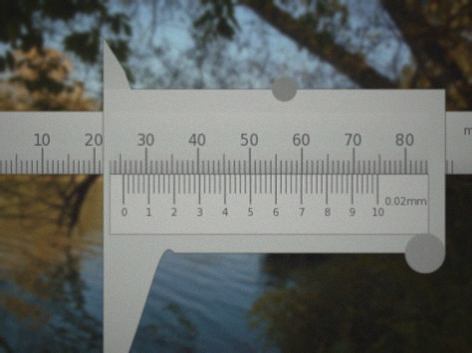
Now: 25.6
